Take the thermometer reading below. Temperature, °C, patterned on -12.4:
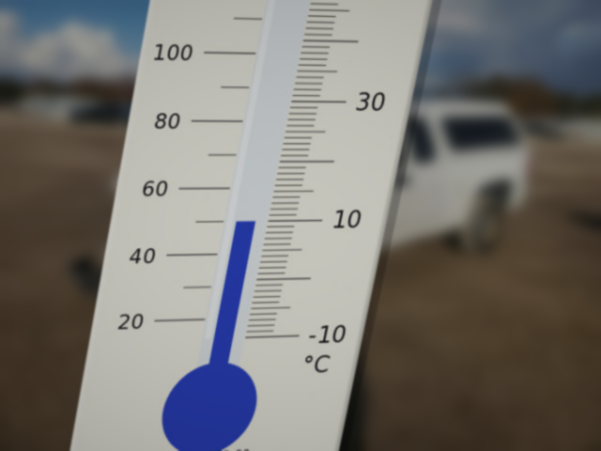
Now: 10
